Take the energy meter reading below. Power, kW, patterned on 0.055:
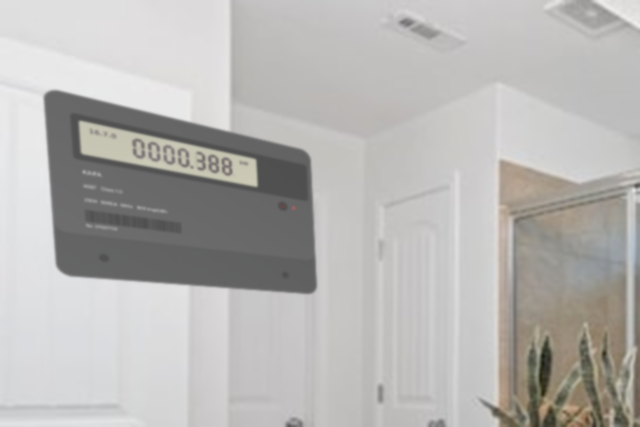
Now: 0.388
